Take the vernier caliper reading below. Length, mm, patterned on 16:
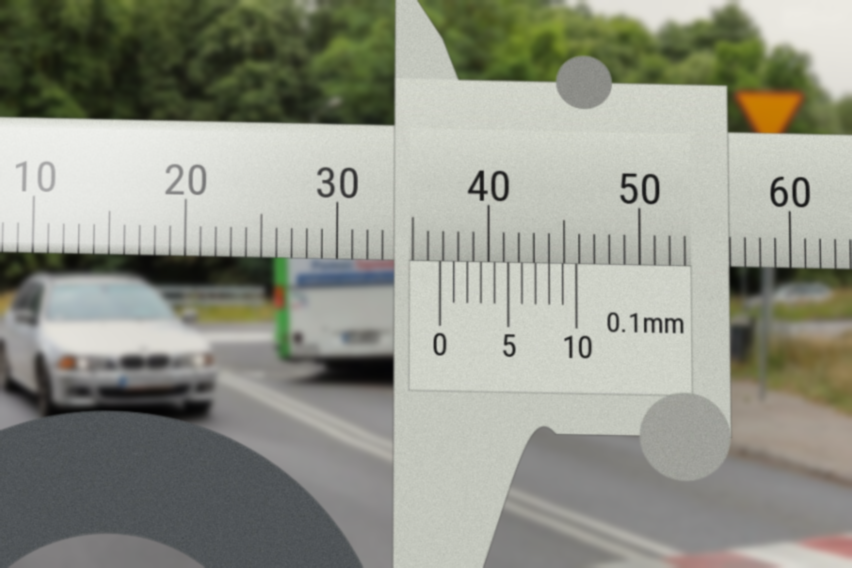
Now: 36.8
